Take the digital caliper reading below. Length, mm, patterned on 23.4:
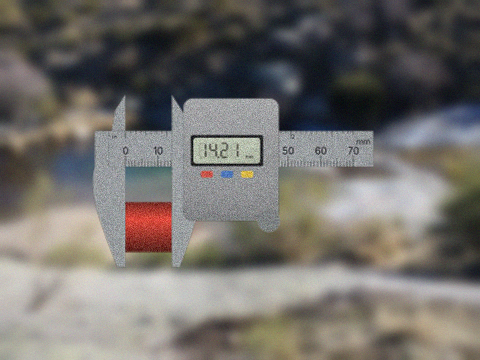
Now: 14.21
